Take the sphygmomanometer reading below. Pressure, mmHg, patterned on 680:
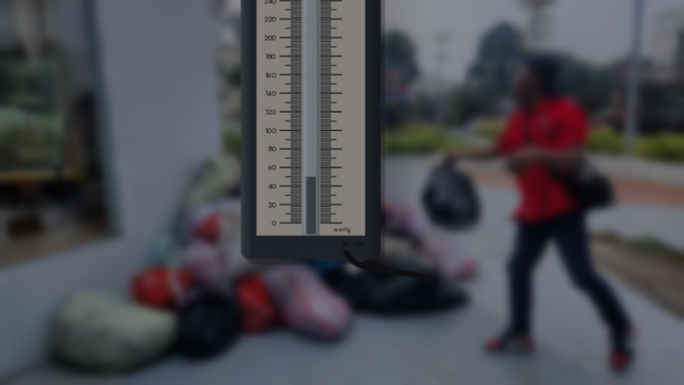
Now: 50
